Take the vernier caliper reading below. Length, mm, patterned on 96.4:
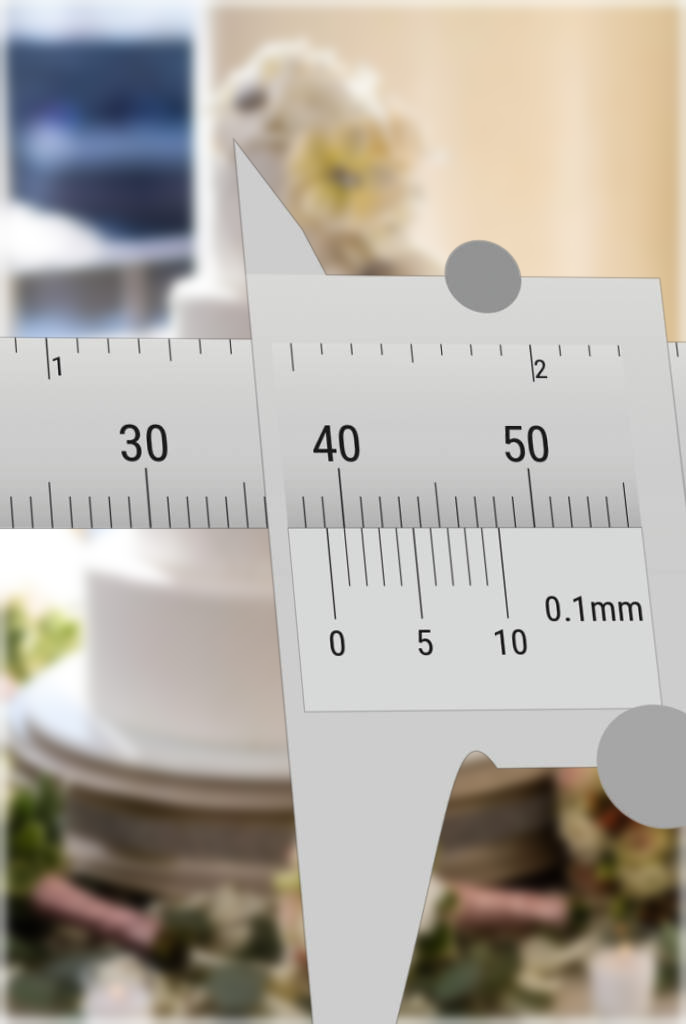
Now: 39.1
